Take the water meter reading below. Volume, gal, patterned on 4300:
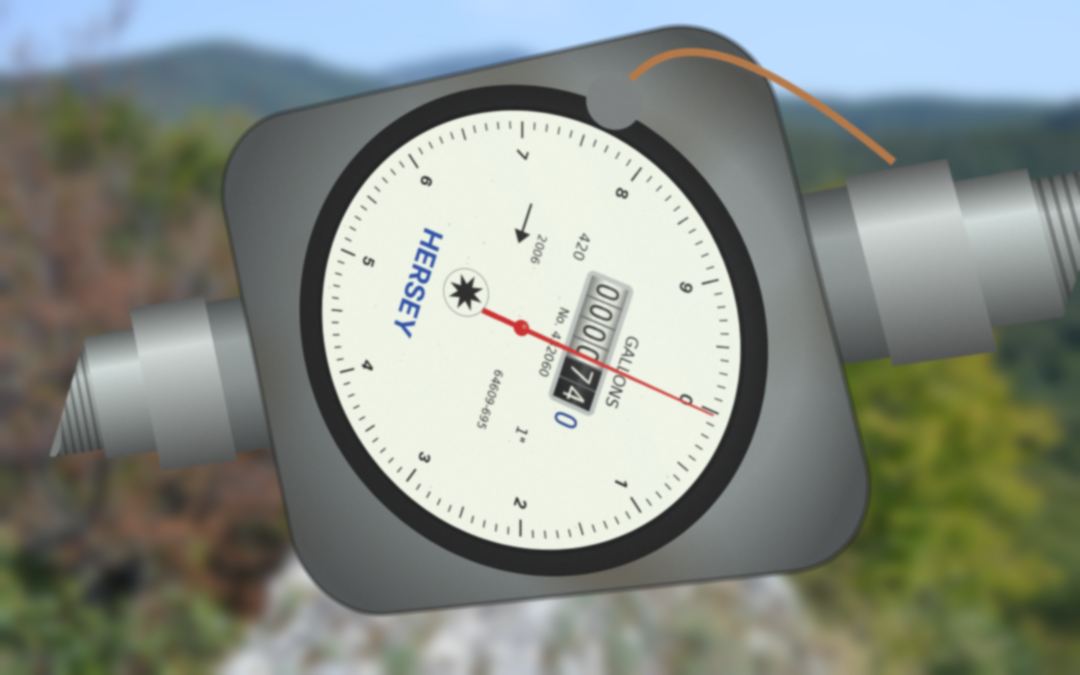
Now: 740.0
